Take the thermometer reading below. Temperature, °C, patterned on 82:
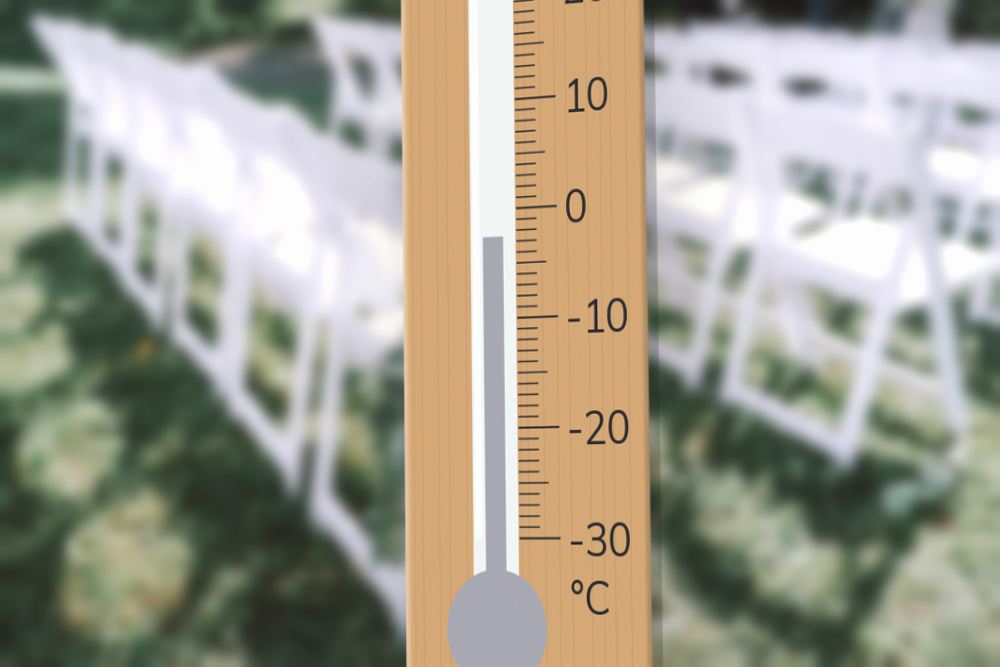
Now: -2.5
